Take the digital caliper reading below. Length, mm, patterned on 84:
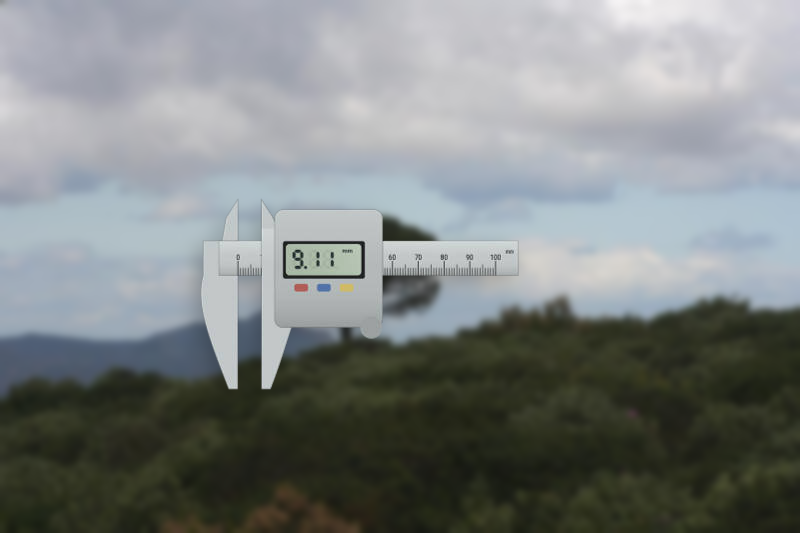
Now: 9.11
